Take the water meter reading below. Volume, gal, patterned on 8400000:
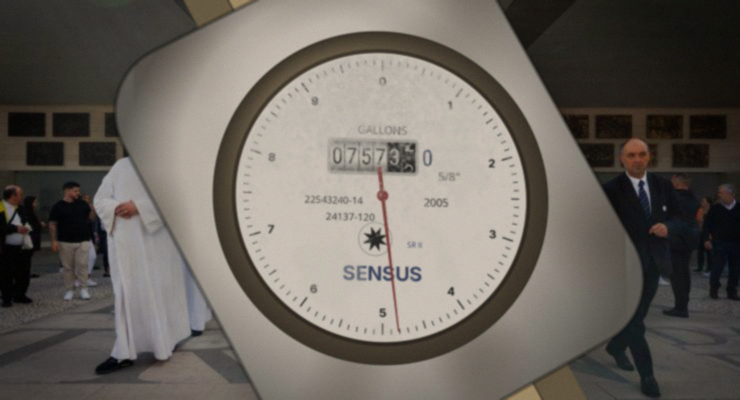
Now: 757324.8
